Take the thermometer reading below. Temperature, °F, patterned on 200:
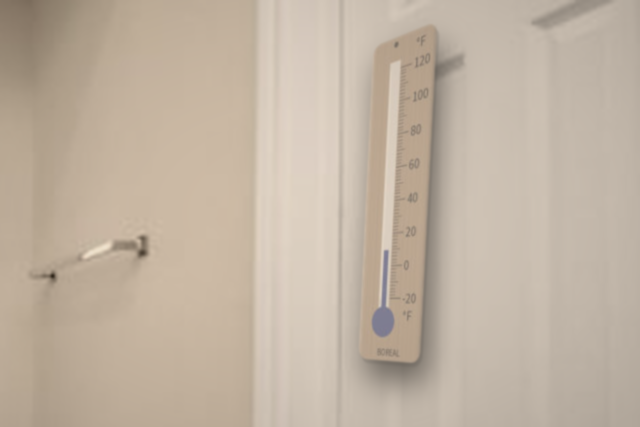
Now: 10
